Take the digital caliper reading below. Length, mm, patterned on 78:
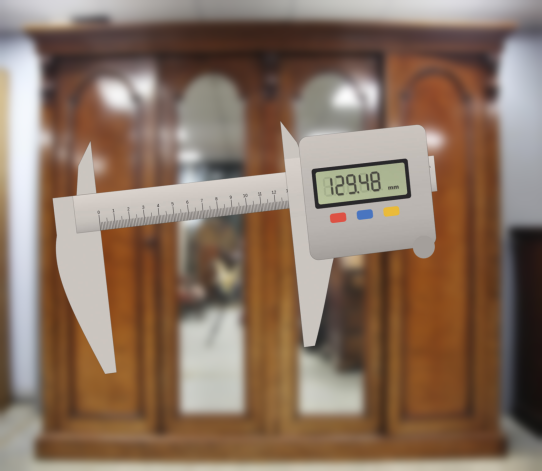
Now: 129.48
